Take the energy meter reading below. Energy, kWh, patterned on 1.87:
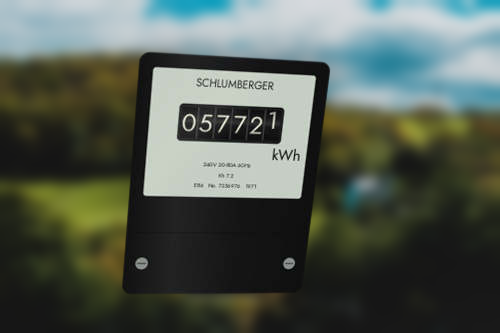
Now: 57721
